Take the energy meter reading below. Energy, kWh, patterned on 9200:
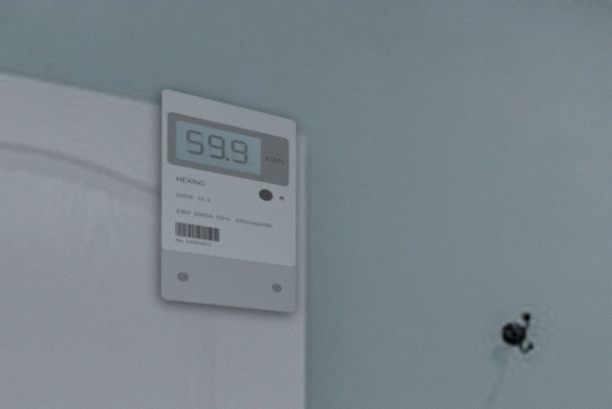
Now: 59.9
